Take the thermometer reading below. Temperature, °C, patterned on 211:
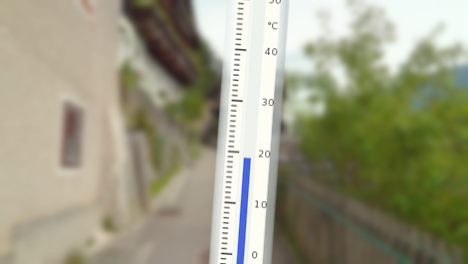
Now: 19
